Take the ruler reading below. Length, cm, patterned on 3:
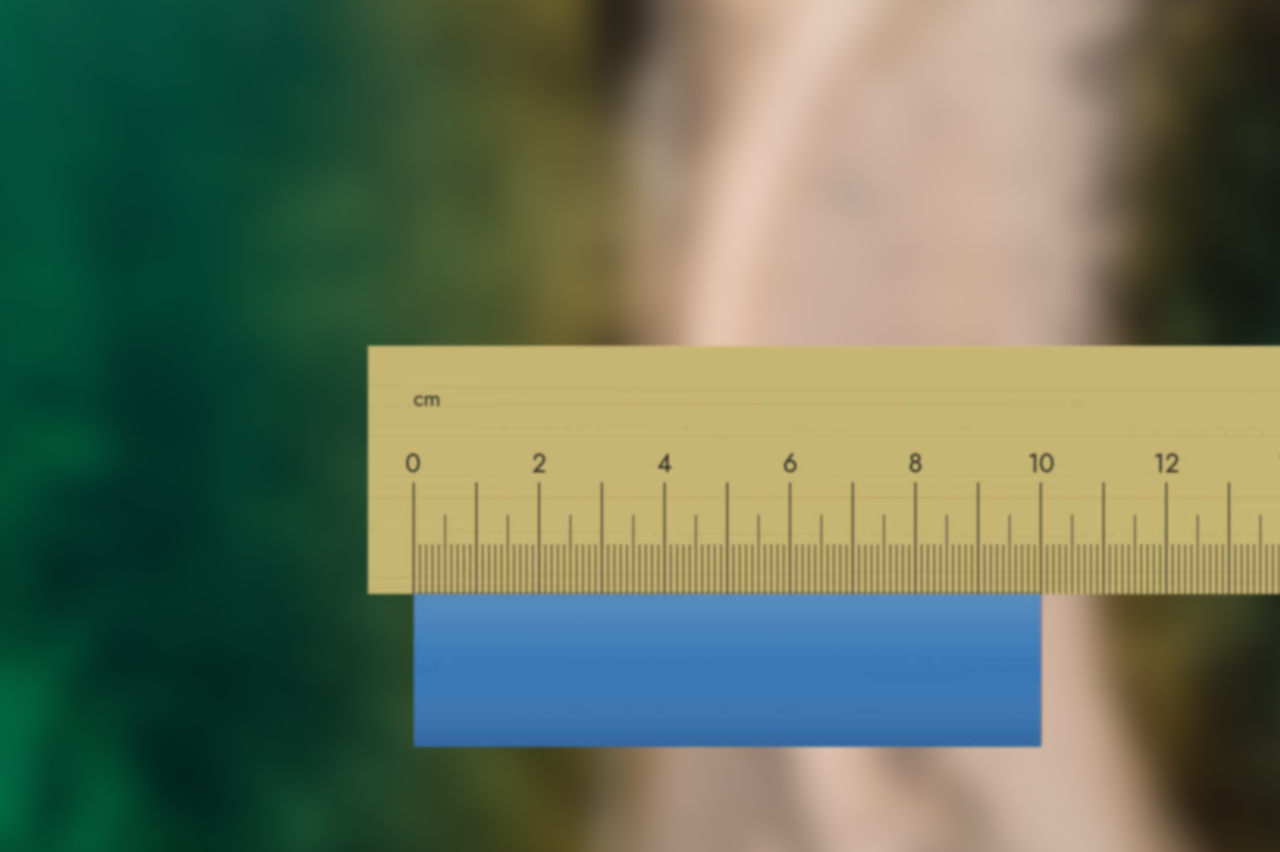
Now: 10
